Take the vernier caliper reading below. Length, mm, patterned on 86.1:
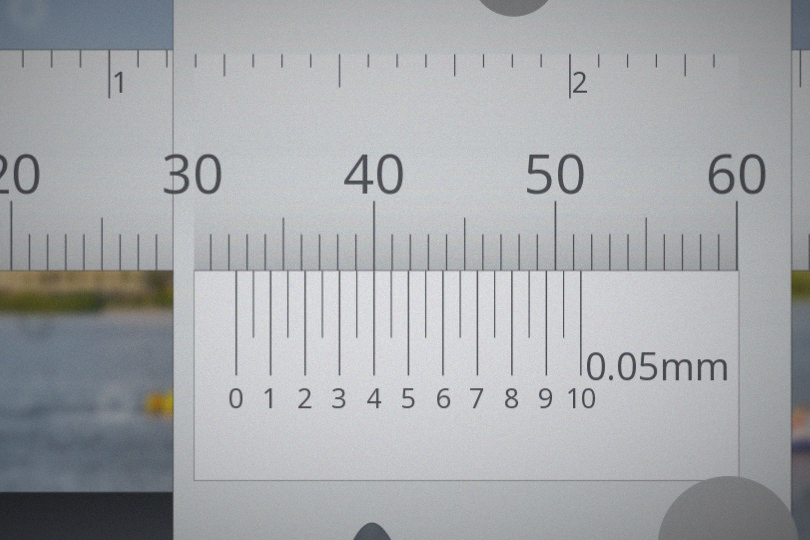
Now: 32.4
